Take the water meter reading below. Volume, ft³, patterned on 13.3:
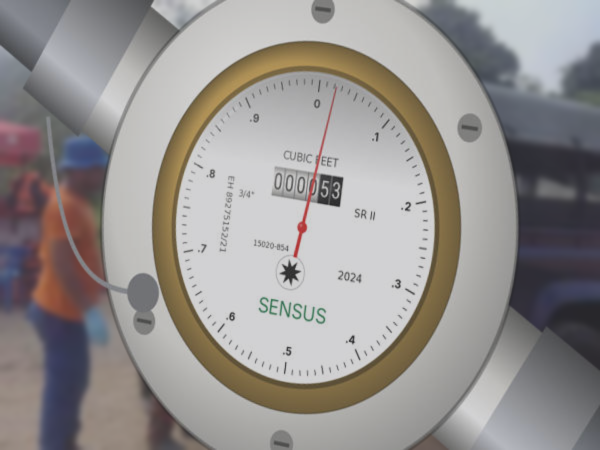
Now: 53.02
